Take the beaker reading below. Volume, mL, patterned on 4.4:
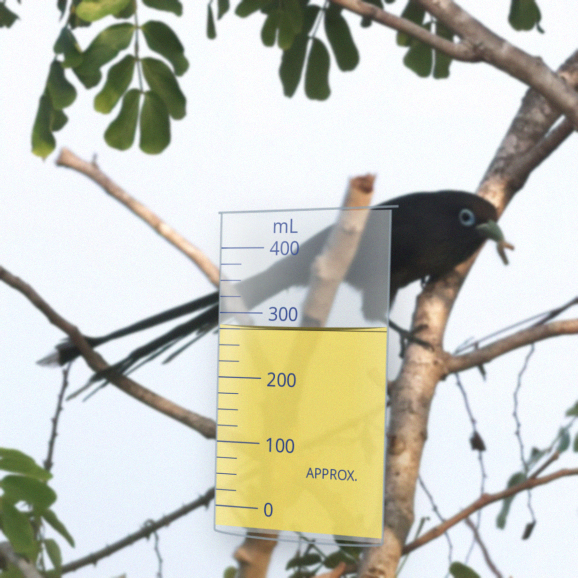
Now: 275
